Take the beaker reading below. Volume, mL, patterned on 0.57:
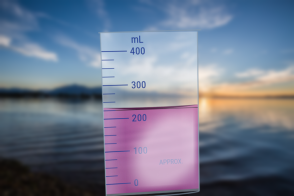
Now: 225
